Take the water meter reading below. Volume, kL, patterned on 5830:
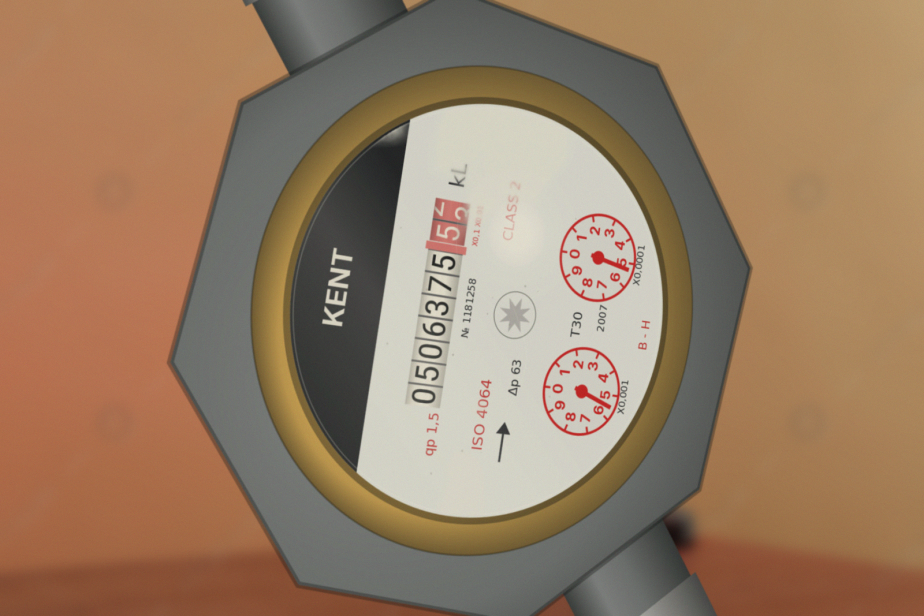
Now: 506375.5255
